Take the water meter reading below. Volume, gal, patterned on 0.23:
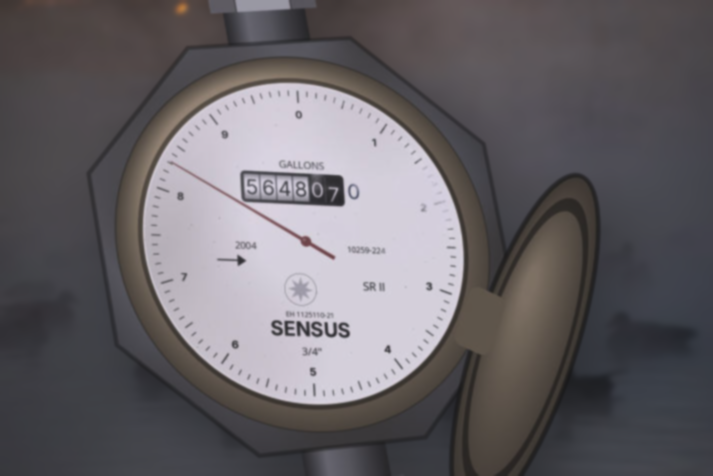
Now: 5648068.3
